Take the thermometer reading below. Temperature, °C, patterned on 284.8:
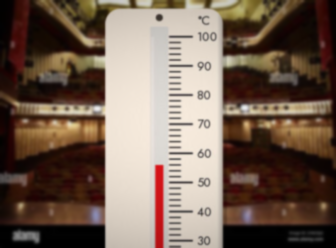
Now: 56
